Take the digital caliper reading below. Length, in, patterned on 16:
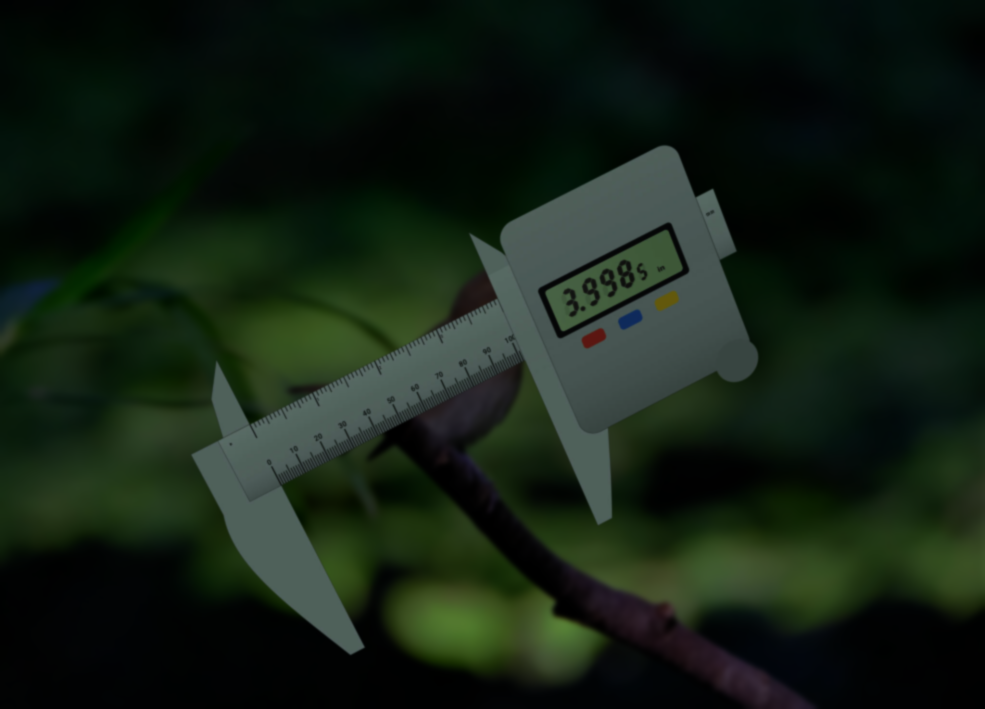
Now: 3.9985
